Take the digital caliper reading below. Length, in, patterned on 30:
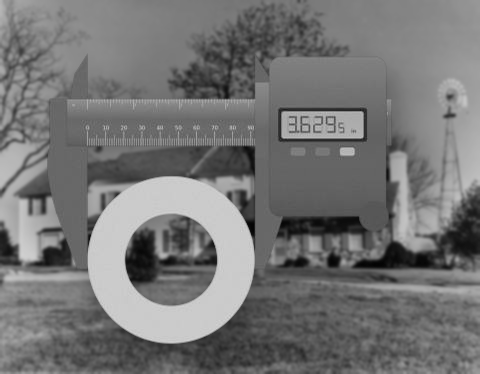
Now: 3.6295
